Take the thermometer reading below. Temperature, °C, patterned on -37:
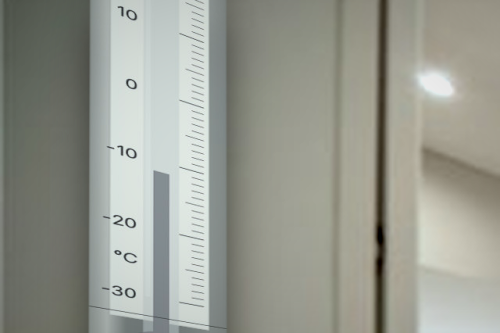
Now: -11.5
